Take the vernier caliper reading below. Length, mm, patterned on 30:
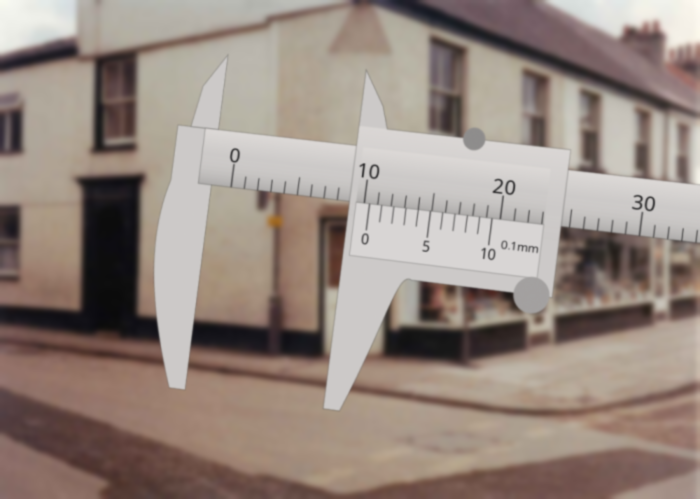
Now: 10.4
